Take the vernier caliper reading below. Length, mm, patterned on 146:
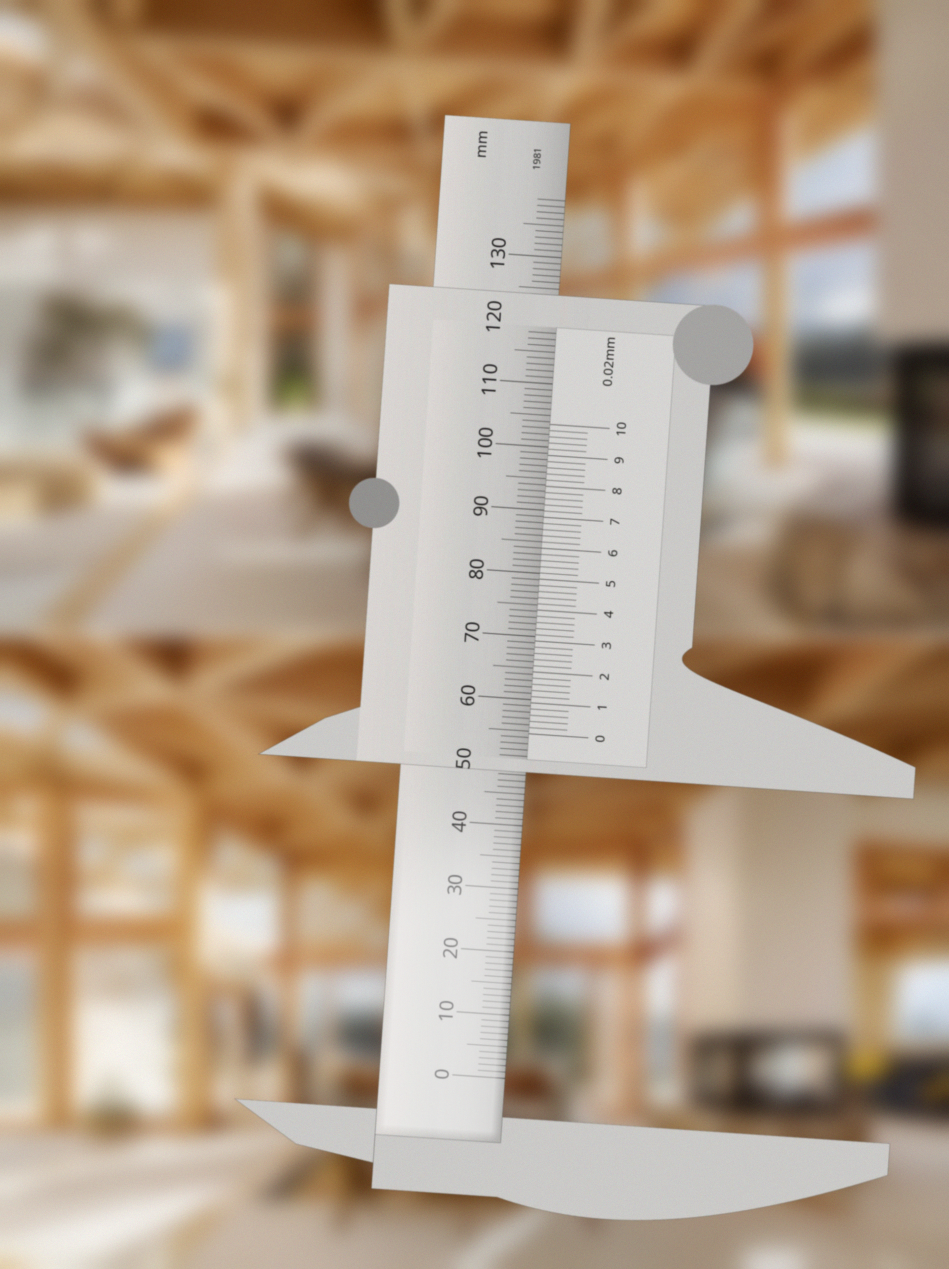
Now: 54.6
